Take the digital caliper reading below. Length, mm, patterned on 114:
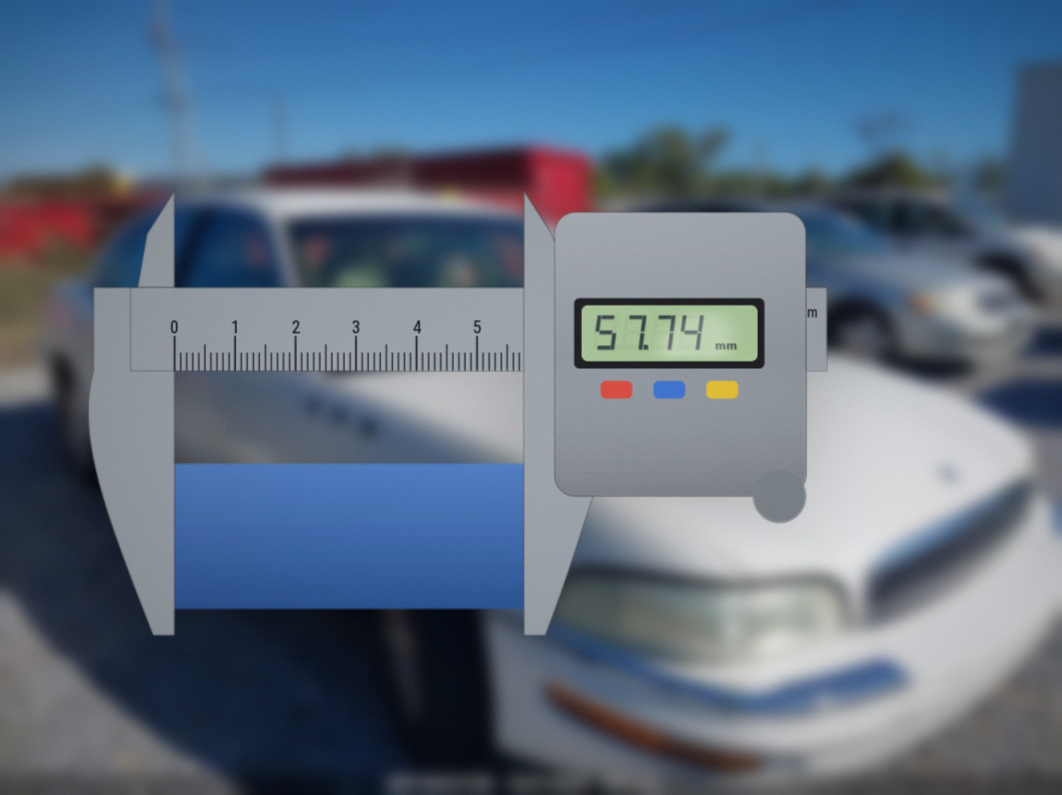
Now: 57.74
